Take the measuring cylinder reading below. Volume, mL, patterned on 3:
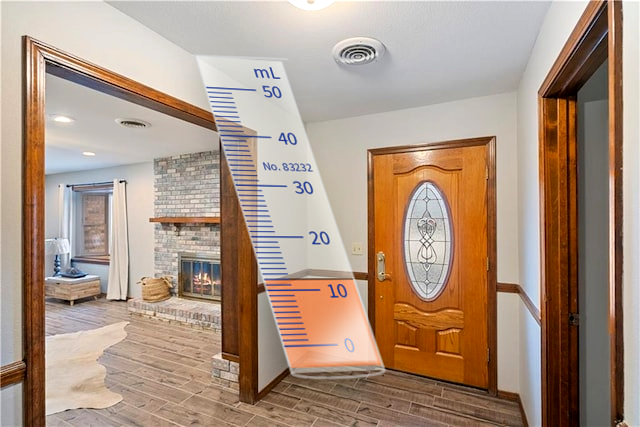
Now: 12
